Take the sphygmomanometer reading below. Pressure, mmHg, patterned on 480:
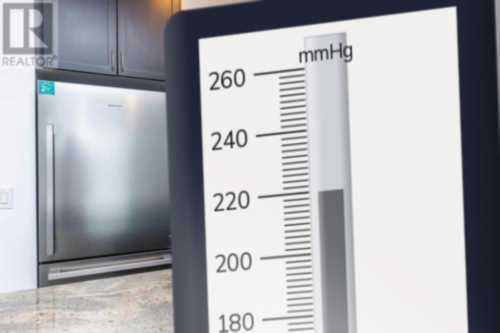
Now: 220
